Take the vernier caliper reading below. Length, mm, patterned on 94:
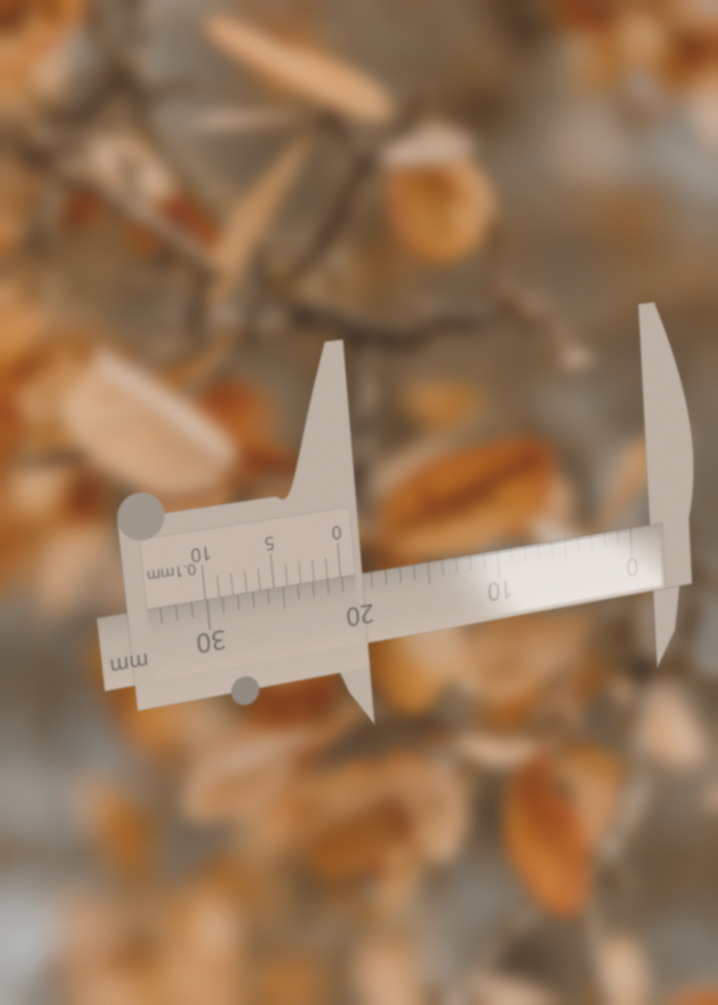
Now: 21.1
